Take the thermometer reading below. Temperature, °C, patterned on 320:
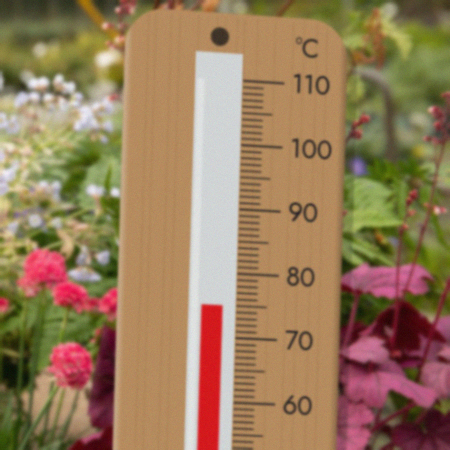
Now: 75
